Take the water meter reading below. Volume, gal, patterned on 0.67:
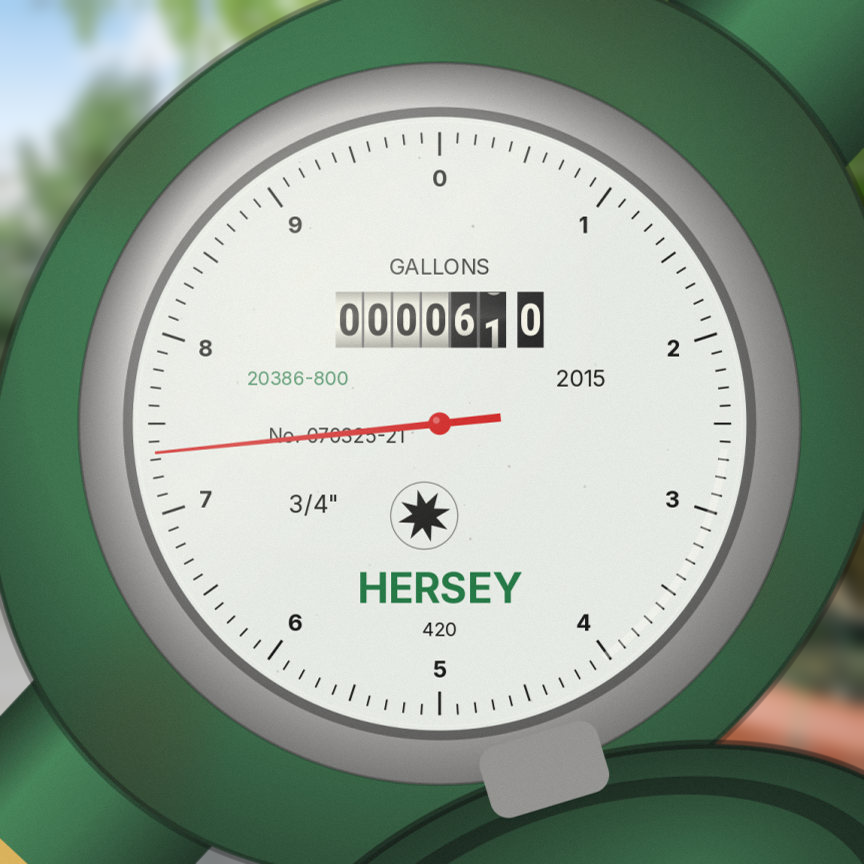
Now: 607.3
